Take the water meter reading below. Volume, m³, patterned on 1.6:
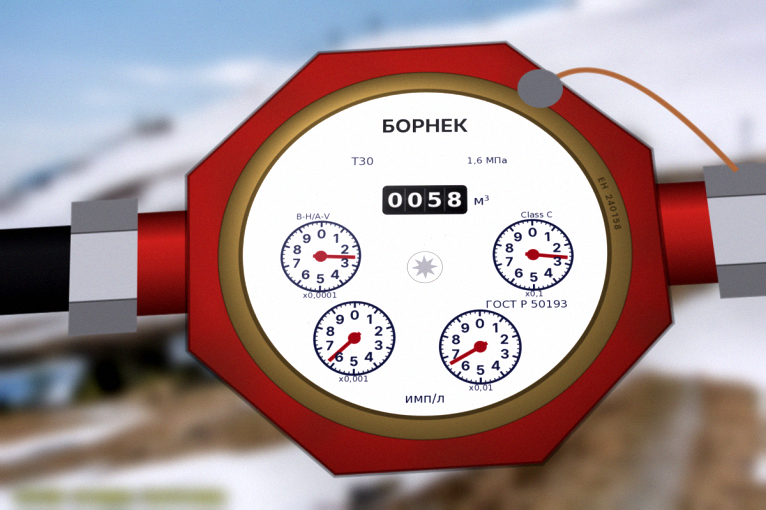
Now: 58.2662
